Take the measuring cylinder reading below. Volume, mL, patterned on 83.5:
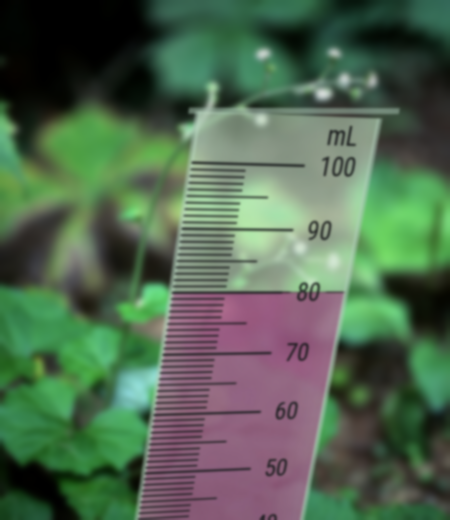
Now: 80
